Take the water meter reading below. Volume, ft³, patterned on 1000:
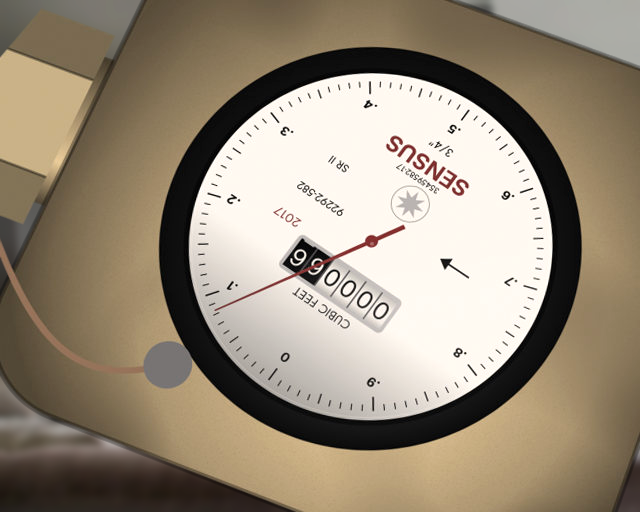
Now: 66.08
